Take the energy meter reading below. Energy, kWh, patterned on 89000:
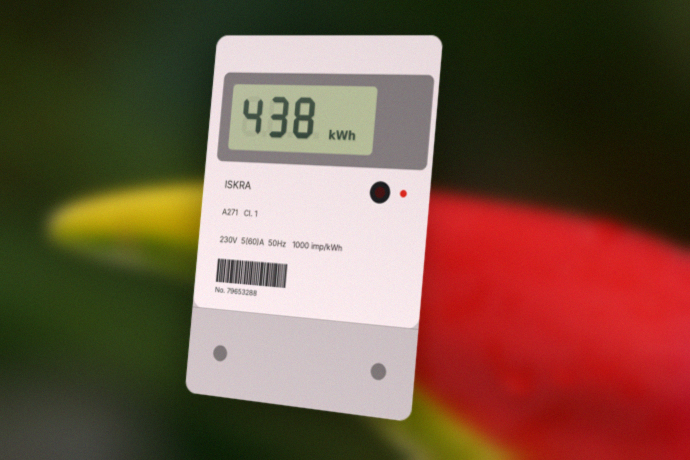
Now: 438
